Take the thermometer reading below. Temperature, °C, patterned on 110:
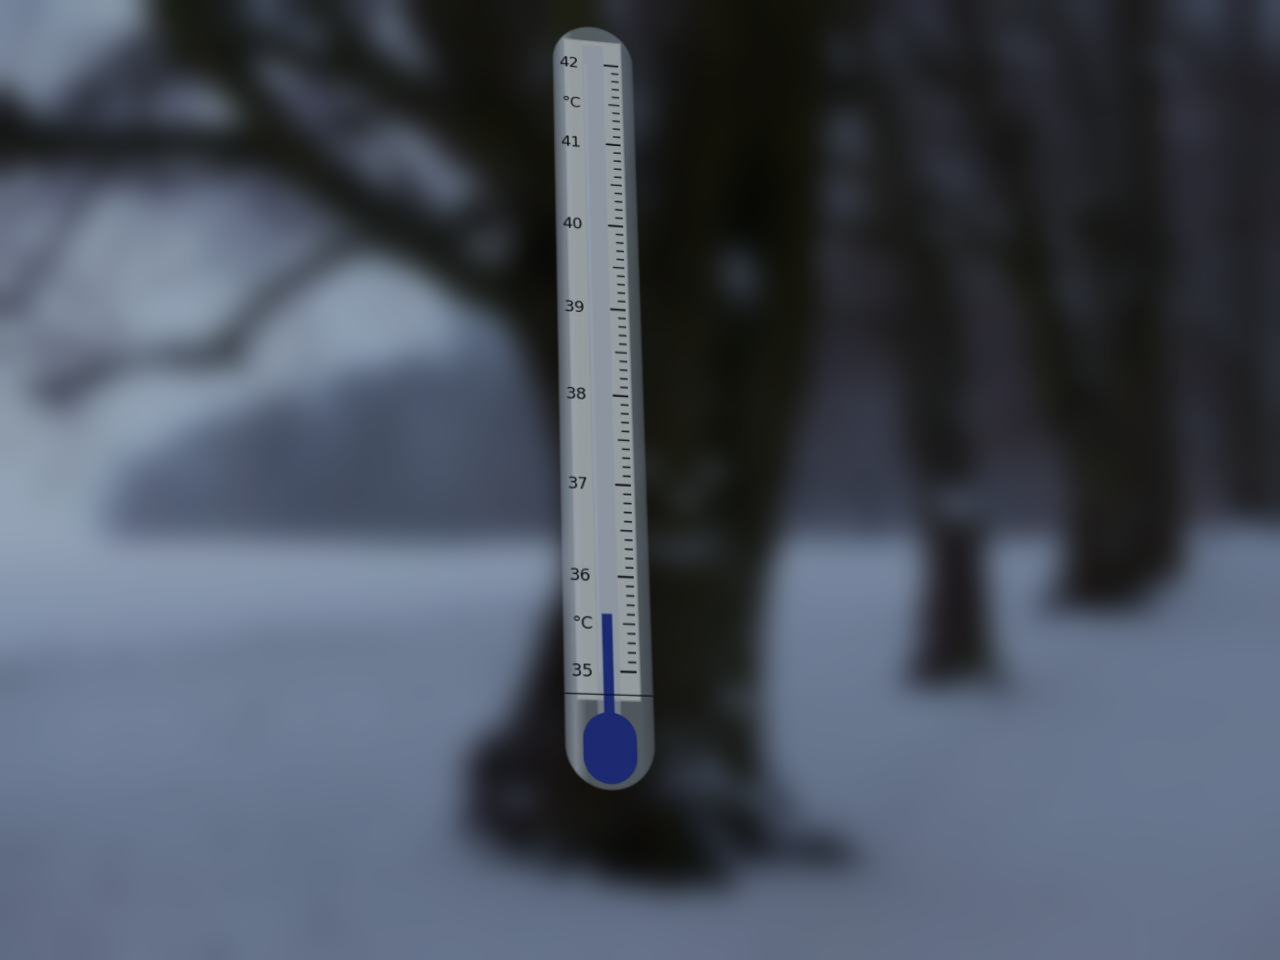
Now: 35.6
